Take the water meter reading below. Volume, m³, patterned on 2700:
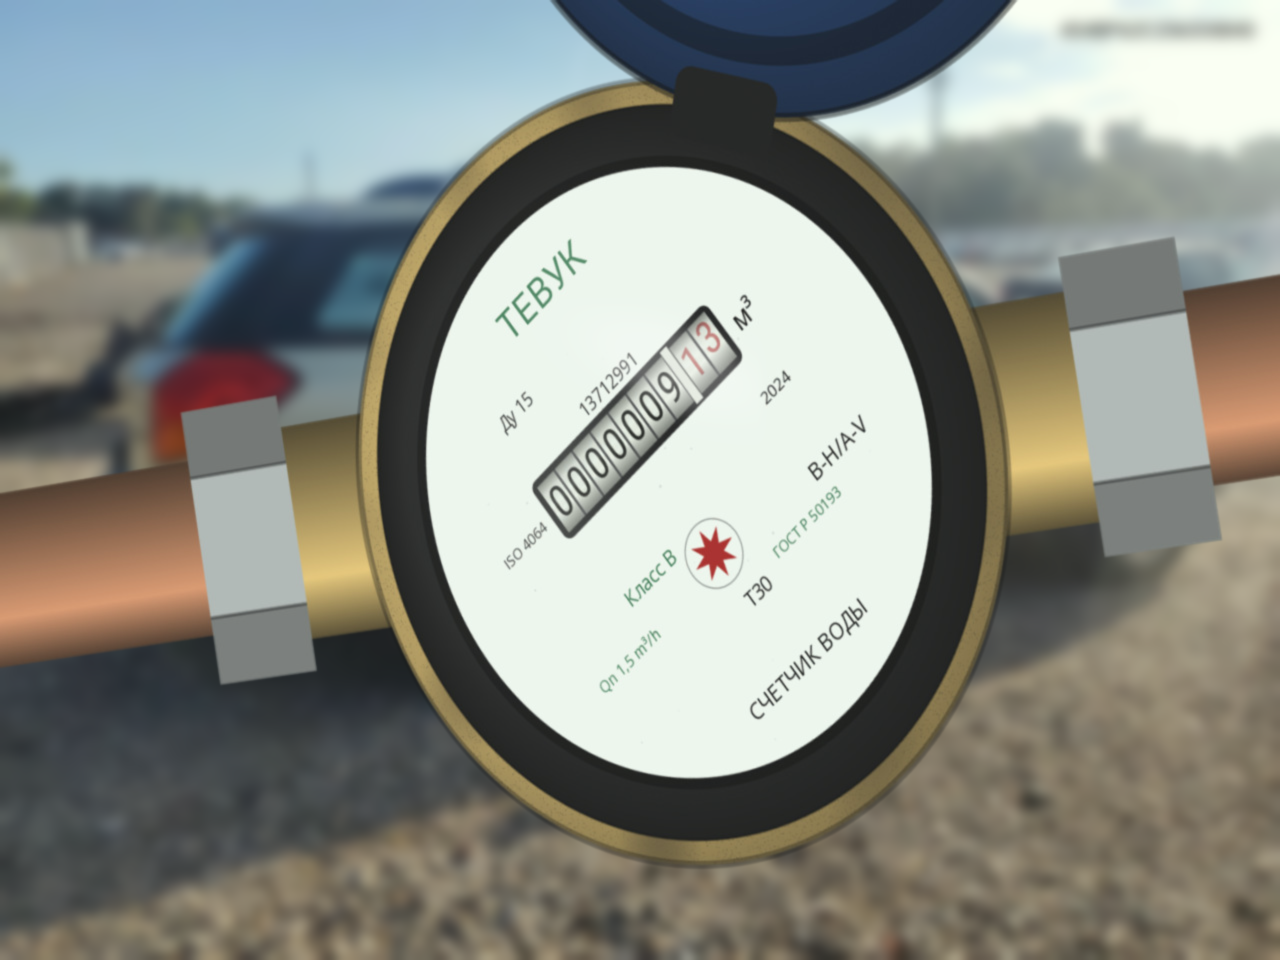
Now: 9.13
